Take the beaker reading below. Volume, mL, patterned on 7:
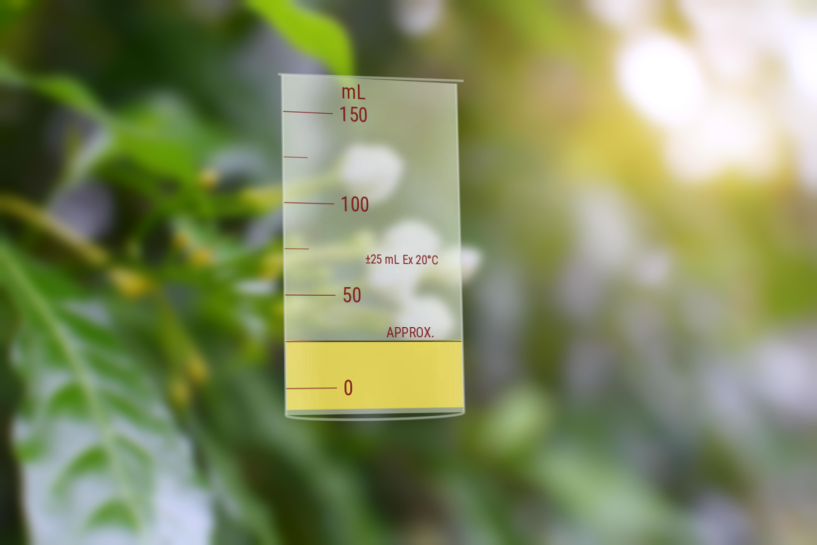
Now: 25
